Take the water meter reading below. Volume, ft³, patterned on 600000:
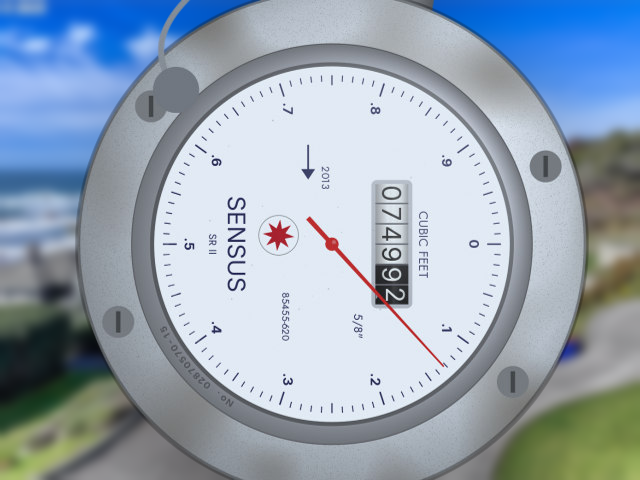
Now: 74992.13
